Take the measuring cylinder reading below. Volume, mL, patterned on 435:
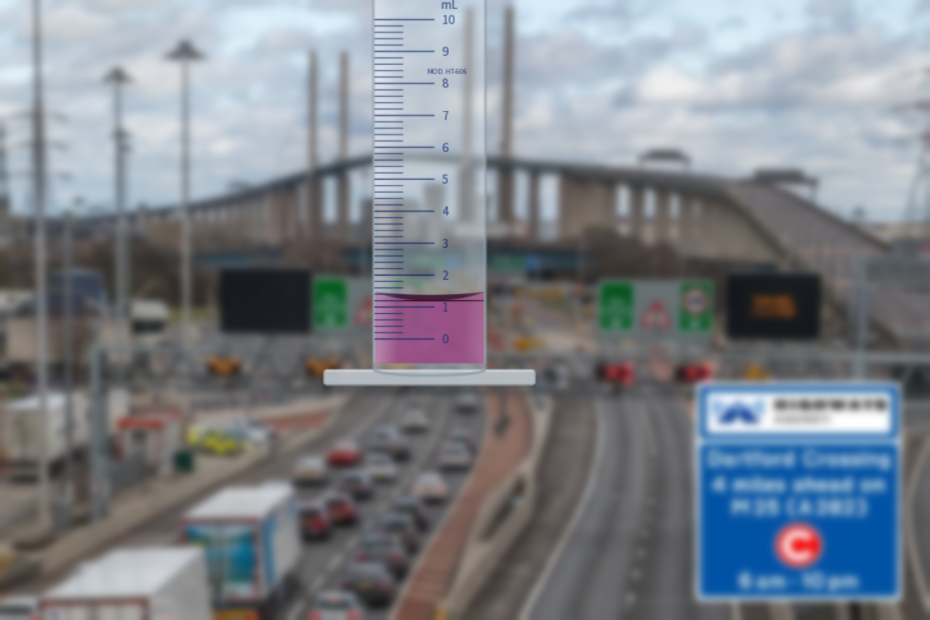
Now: 1.2
